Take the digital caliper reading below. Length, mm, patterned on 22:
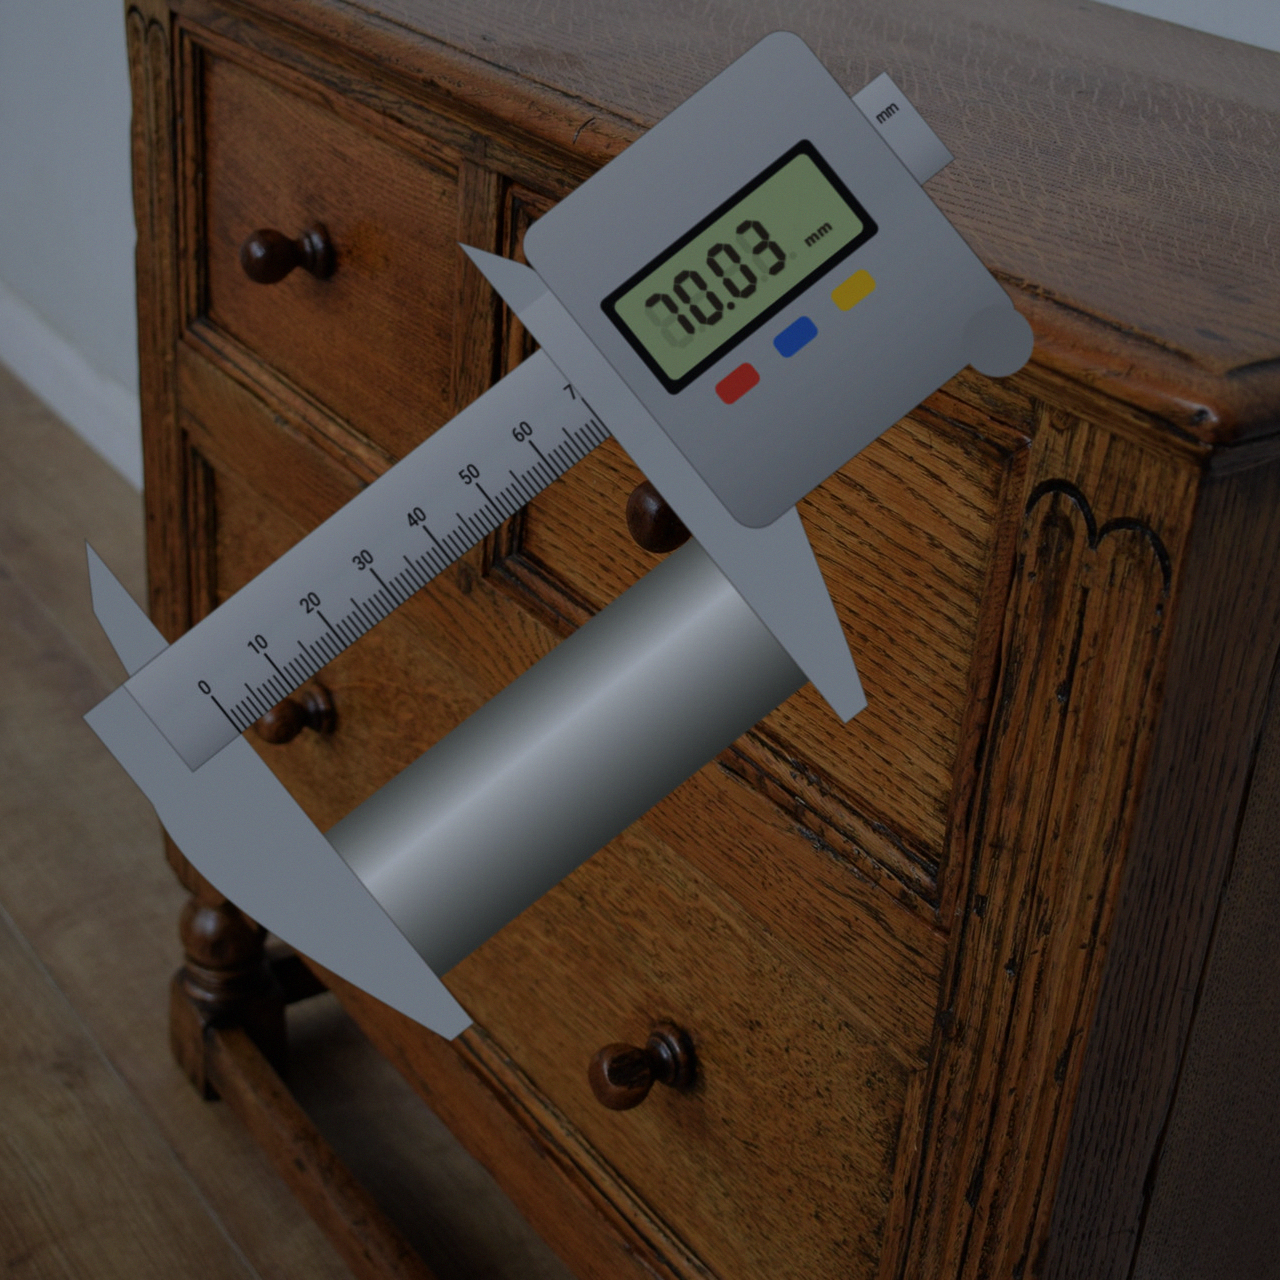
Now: 70.03
